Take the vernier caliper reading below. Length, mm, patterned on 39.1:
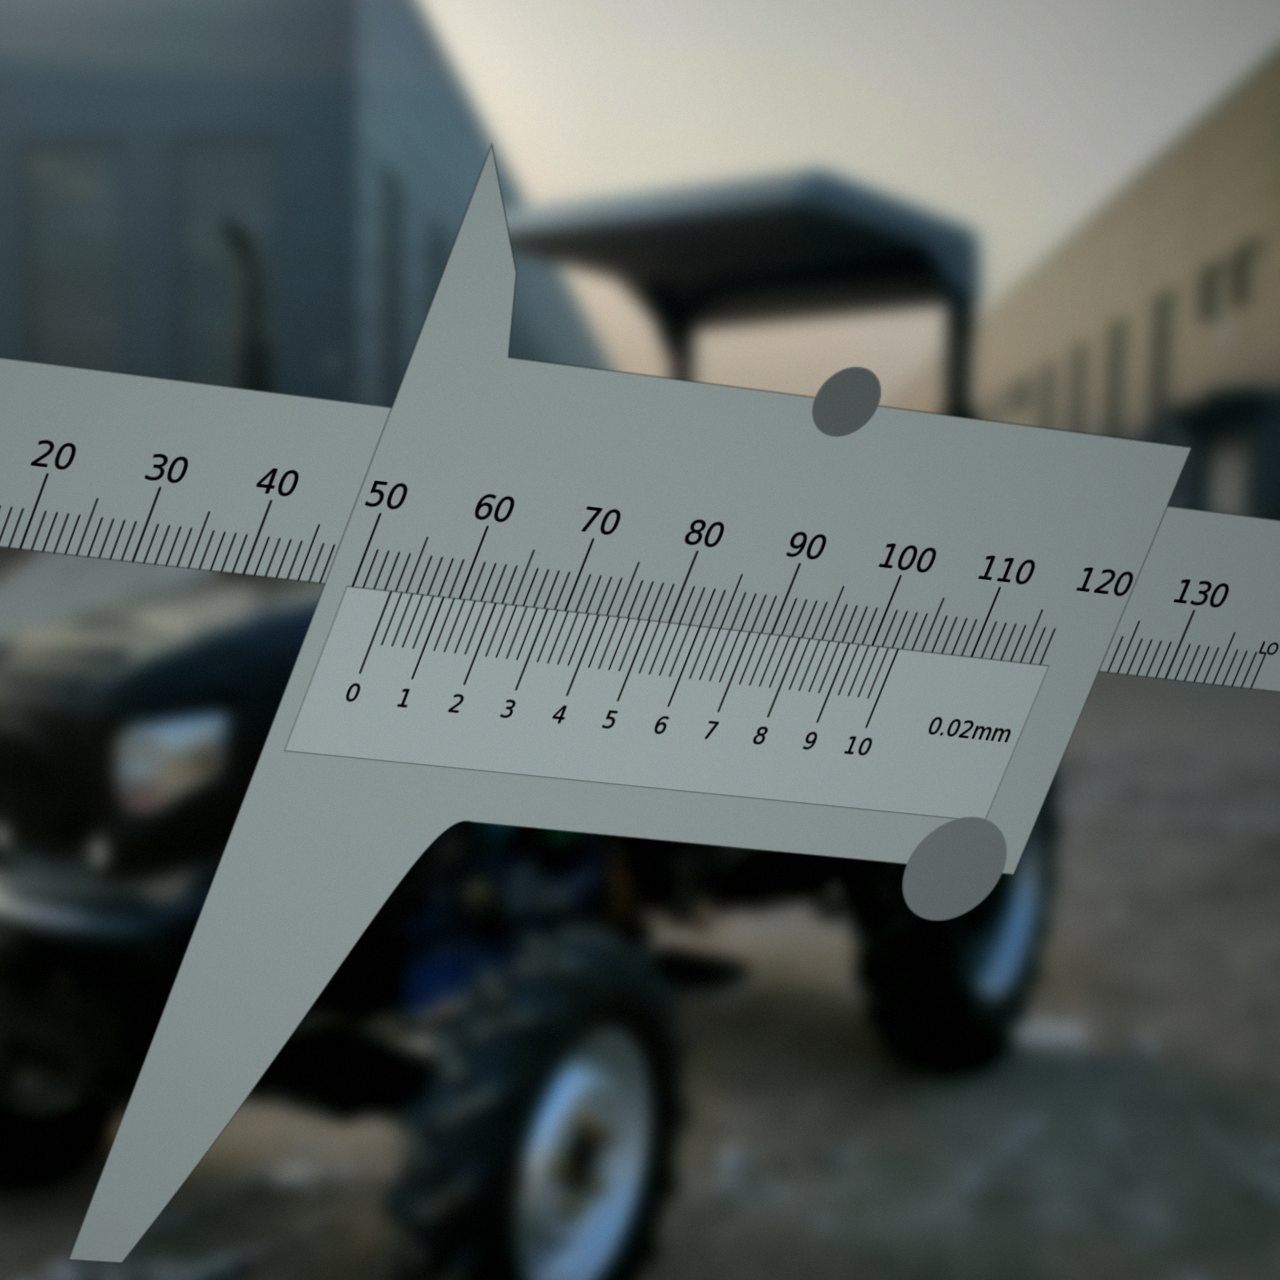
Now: 53.6
